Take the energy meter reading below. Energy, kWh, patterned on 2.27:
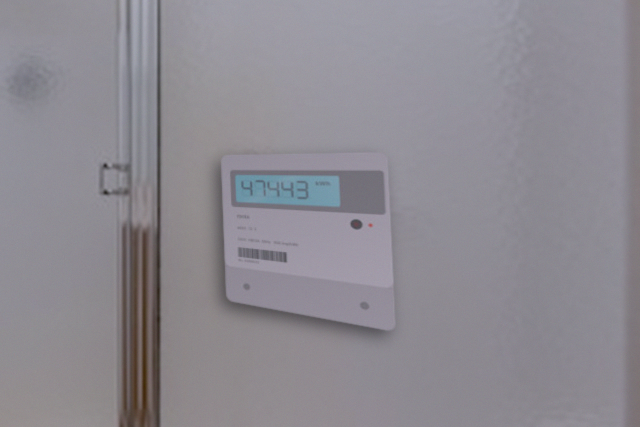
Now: 47443
